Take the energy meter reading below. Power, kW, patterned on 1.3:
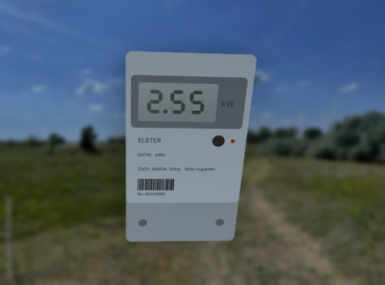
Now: 2.55
